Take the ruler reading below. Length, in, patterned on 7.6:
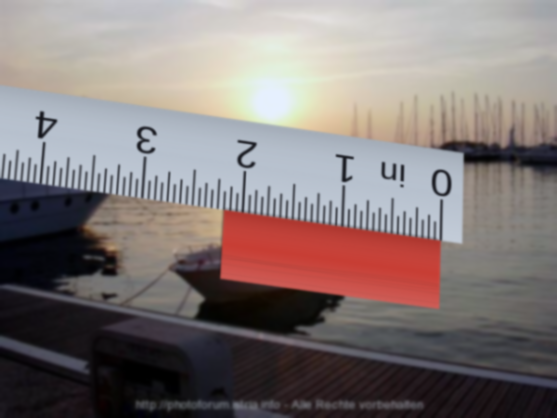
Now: 2.1875
